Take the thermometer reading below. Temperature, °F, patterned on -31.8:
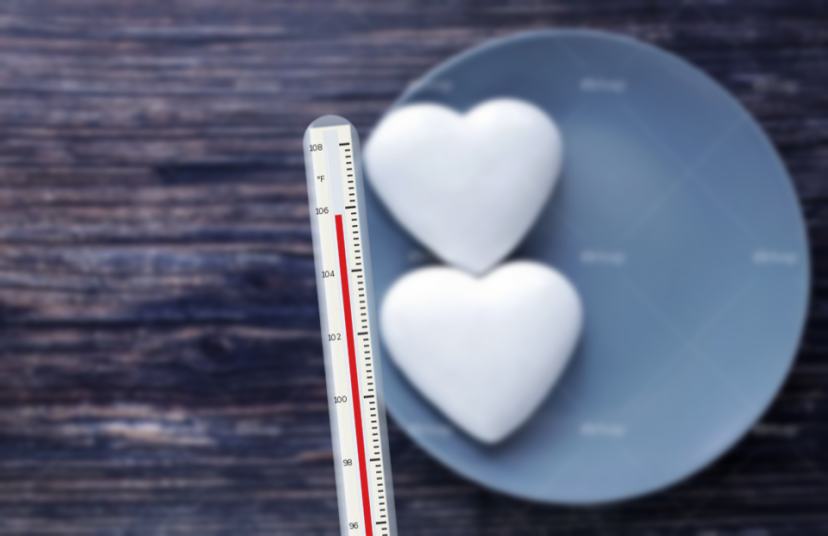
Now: 105.8
